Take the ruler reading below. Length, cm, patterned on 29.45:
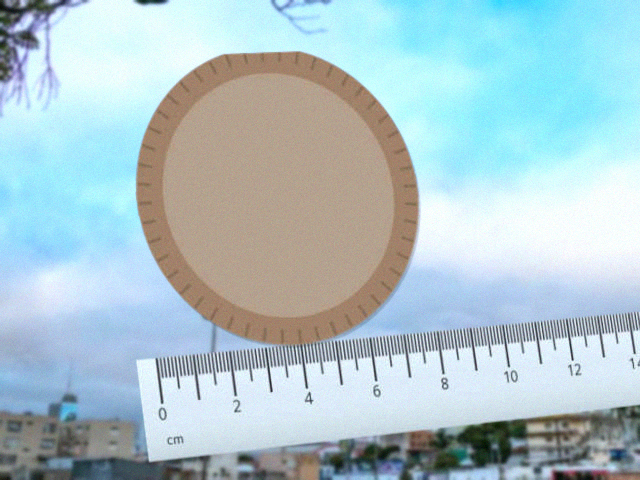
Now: 8
